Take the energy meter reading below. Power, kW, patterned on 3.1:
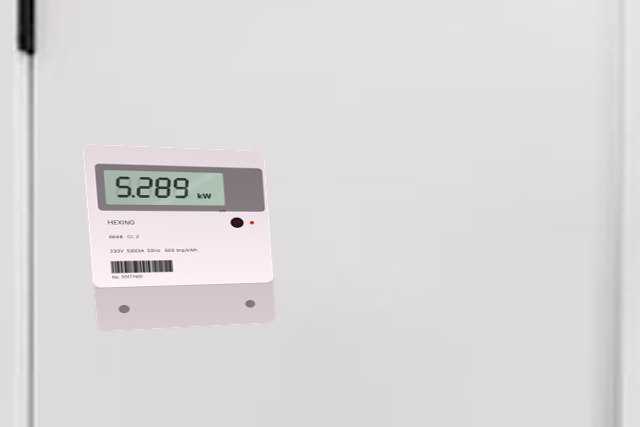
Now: 5.289
